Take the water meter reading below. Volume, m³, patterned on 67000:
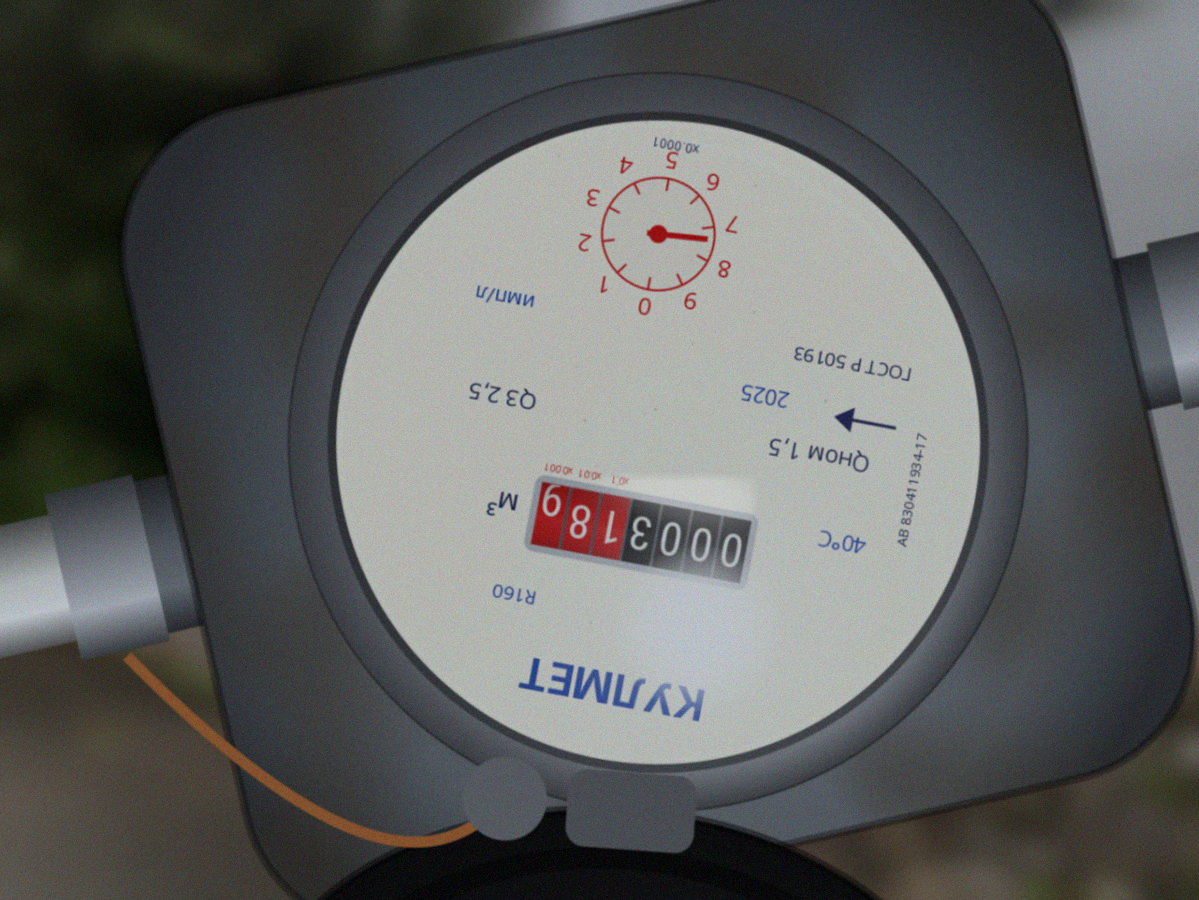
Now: 3.1887
